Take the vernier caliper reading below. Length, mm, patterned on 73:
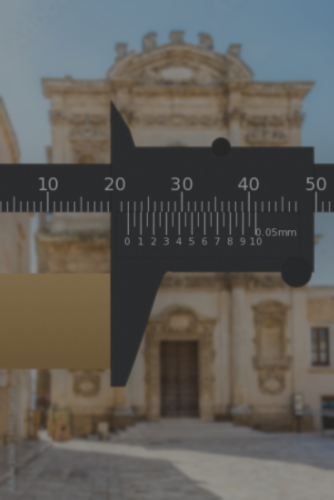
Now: 22.0
